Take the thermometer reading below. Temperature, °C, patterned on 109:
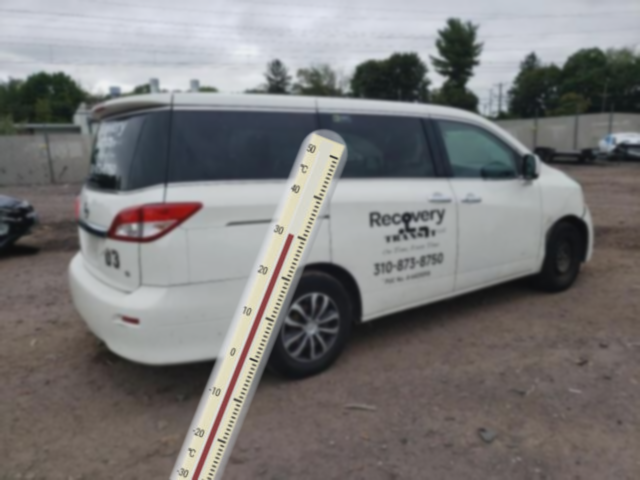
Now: 30
